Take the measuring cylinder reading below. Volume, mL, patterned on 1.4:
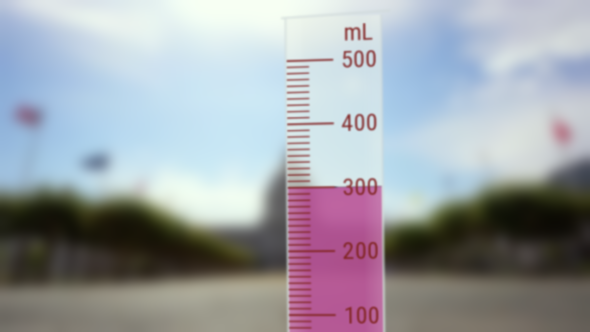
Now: 300
